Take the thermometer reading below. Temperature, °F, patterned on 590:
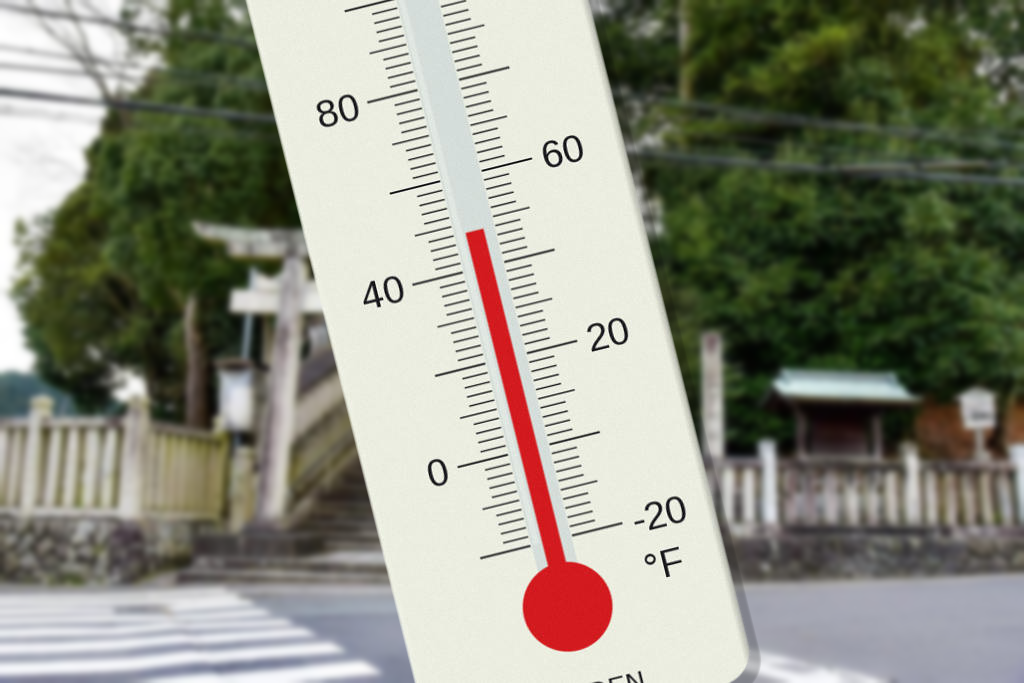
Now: 48
